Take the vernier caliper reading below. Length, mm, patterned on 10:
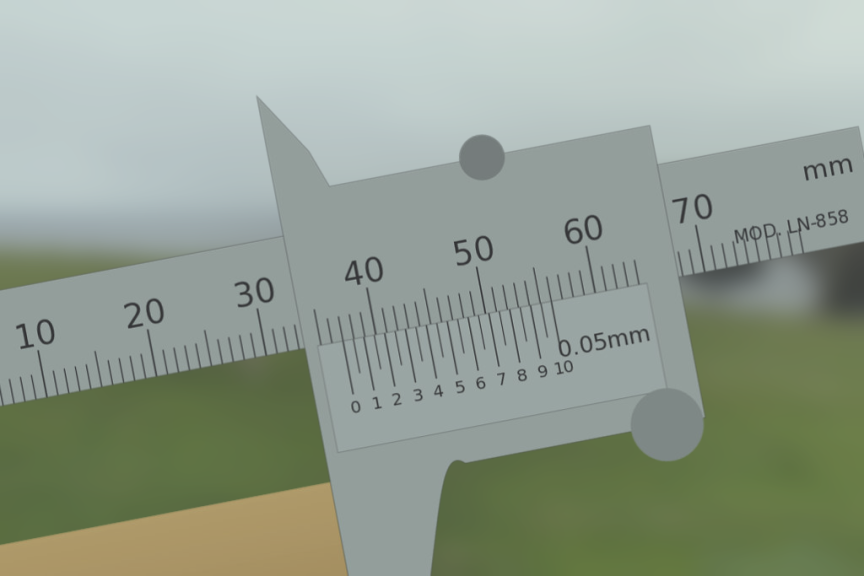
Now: 37.0
